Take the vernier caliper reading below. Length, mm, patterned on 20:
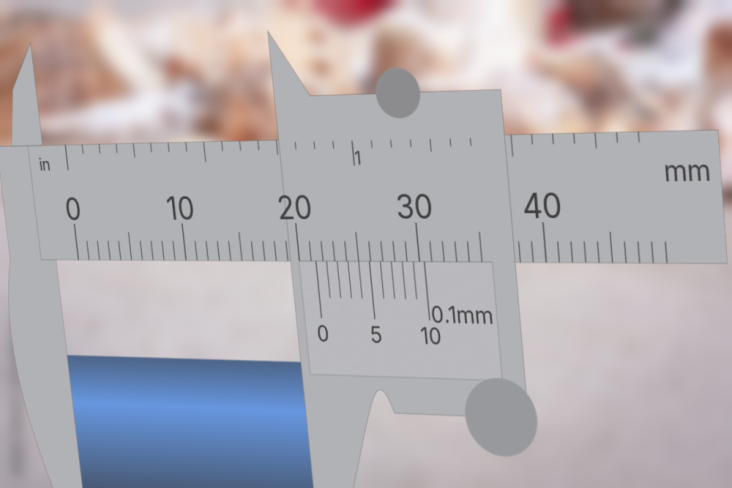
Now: 21.4
